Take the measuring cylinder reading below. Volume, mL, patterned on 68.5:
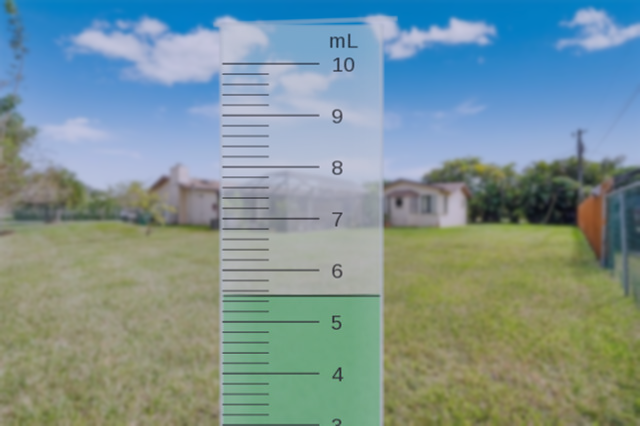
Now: 5.5
